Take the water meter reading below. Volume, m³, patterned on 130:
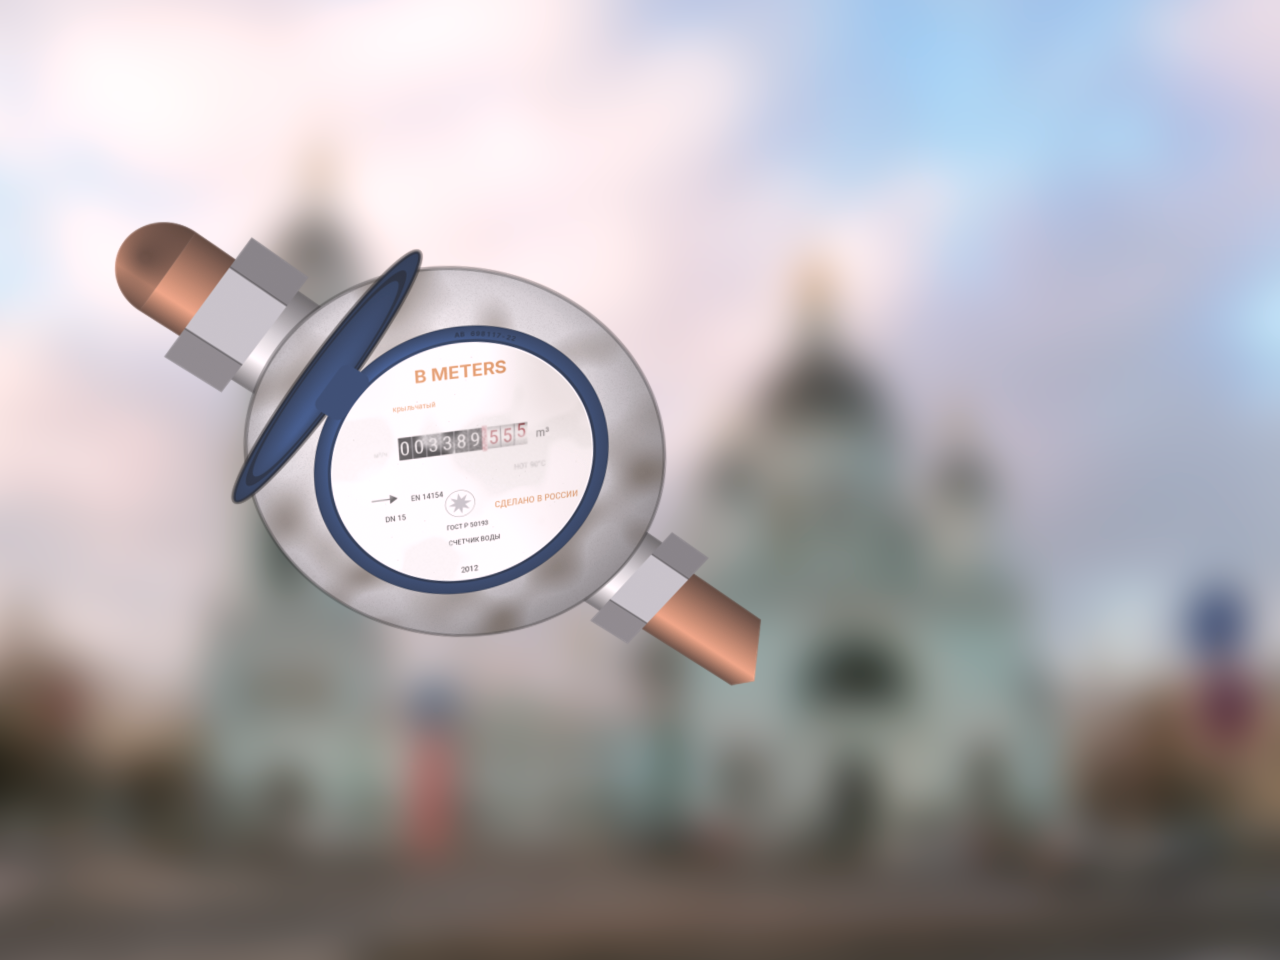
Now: 3389.555
